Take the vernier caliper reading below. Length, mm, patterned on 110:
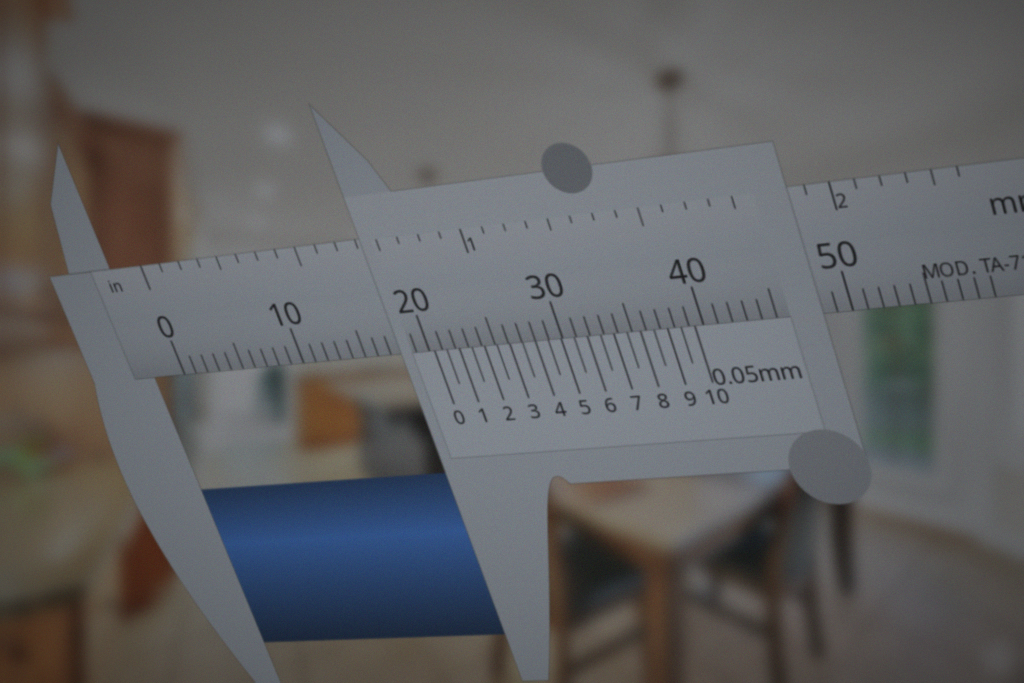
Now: 20.4
